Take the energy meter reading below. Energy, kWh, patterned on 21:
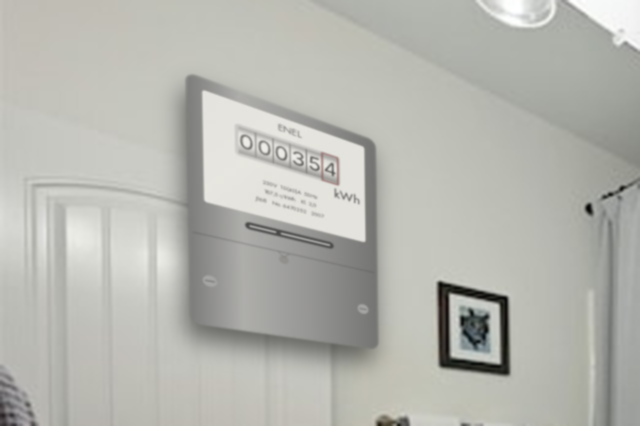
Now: 35.4
